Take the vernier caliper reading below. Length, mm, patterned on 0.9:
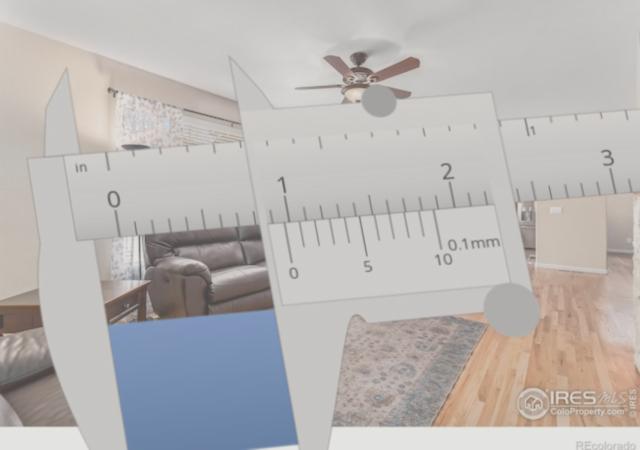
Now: 9.7
